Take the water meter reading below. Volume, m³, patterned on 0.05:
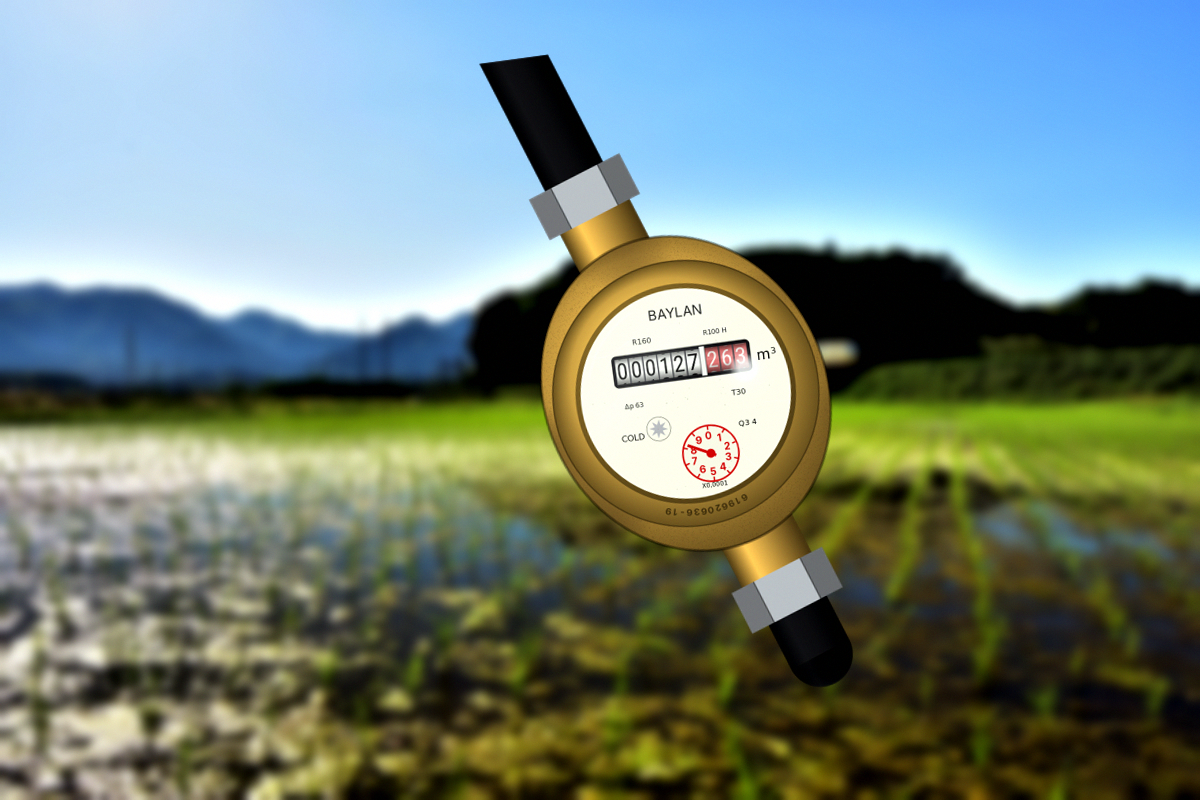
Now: 127.2638
